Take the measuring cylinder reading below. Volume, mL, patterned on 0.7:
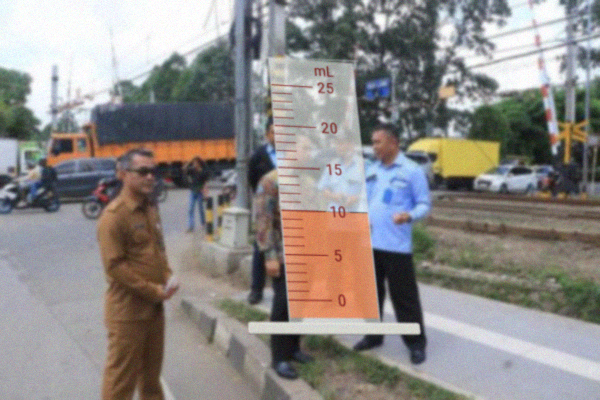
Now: 10
